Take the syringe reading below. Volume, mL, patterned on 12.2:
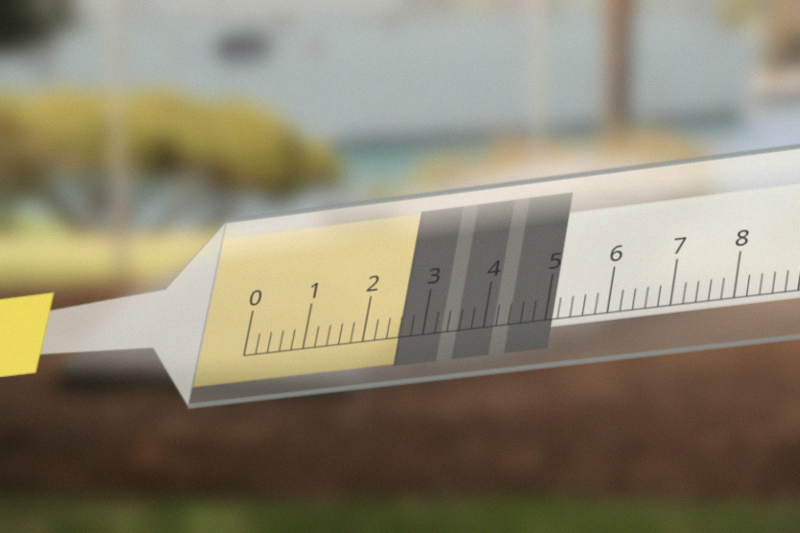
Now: 2.6
